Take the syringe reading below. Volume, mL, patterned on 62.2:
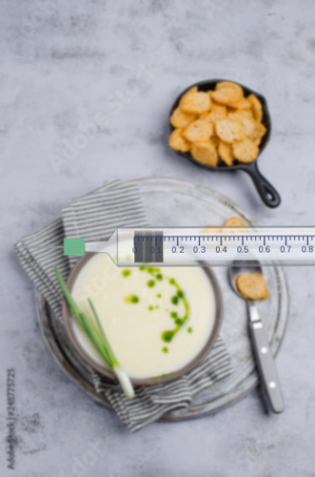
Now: 0
